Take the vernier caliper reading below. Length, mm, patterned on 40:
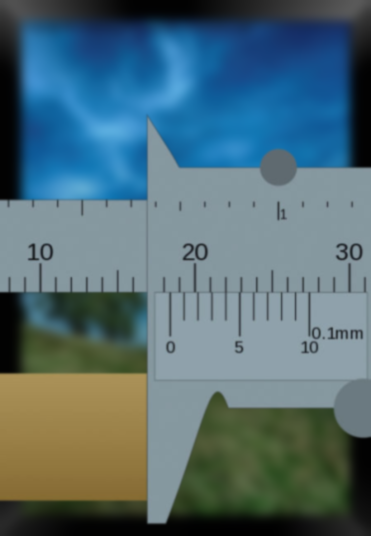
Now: 18.4
